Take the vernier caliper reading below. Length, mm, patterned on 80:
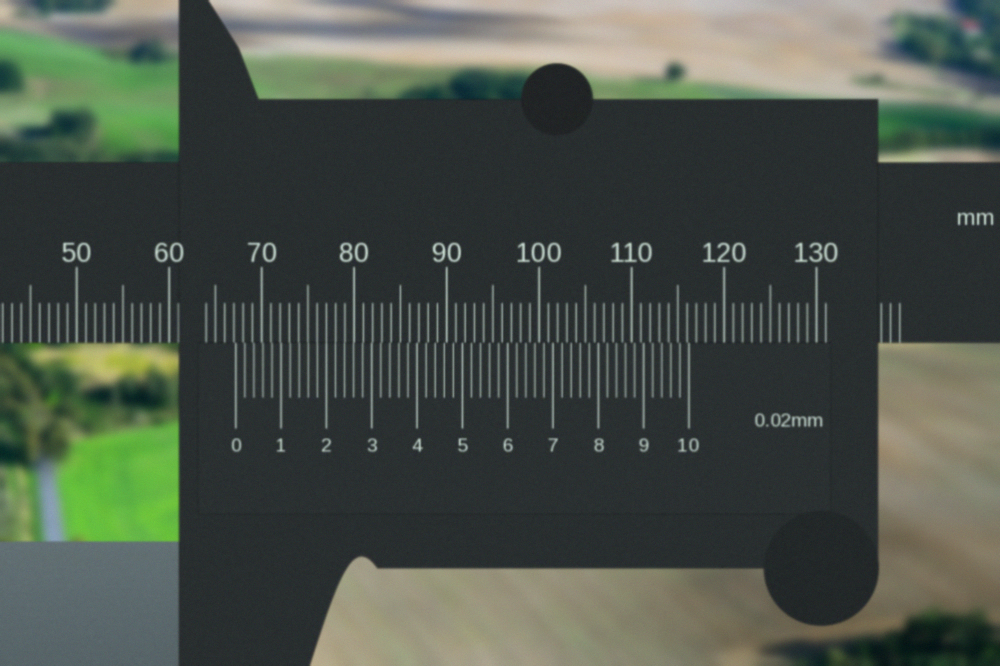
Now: 67.2
